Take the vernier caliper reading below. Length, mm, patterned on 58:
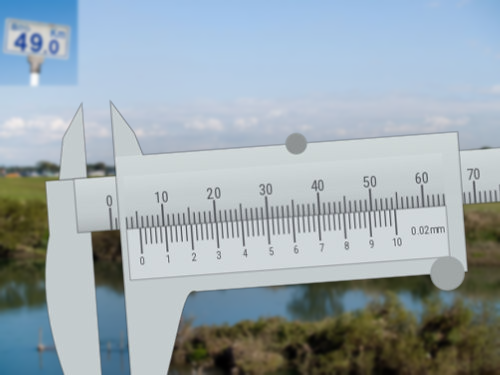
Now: 5.5
